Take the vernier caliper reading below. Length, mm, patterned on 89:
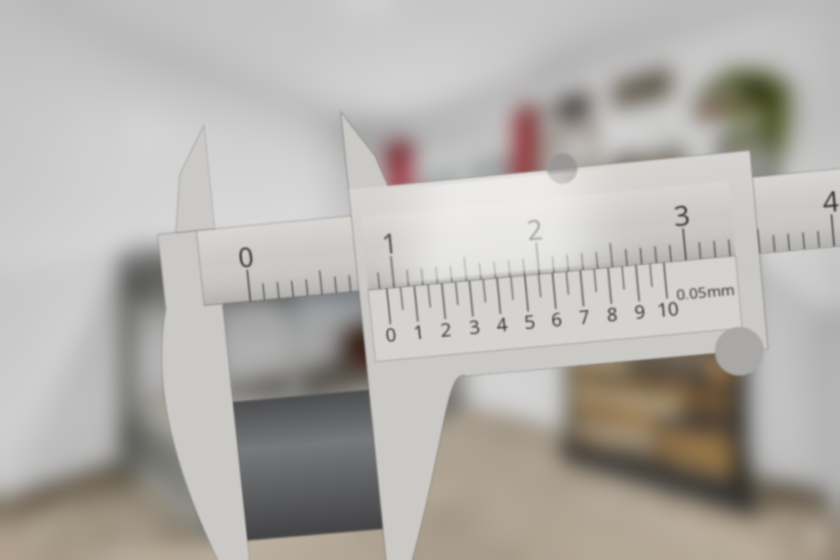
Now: 9.5
